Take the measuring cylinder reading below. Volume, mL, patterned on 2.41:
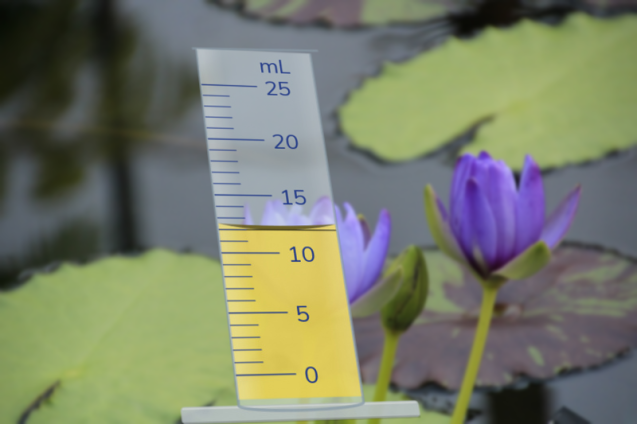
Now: 12
